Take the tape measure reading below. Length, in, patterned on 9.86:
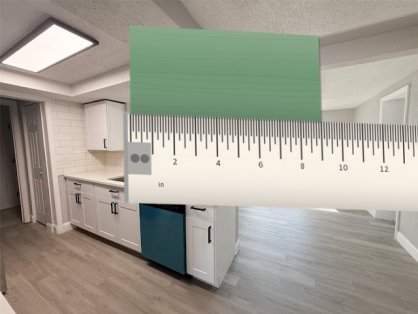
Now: 9
